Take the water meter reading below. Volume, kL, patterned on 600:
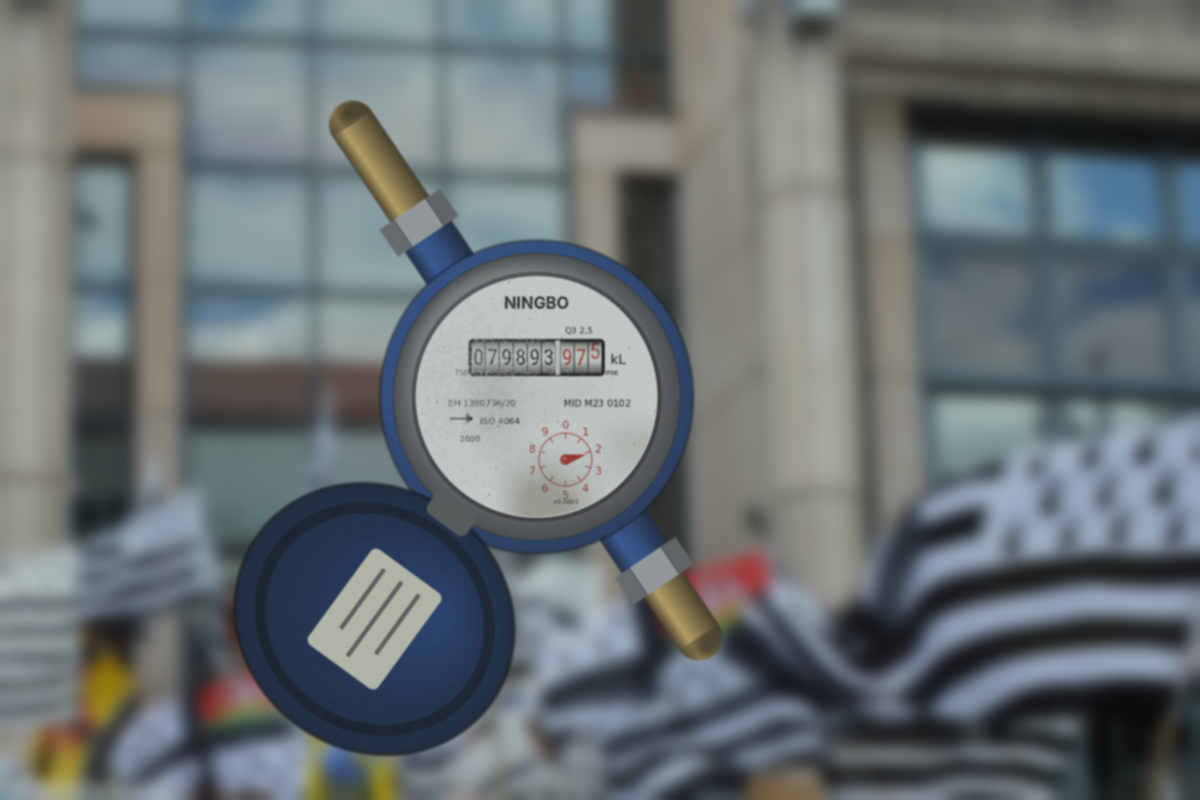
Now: 79893.9752
